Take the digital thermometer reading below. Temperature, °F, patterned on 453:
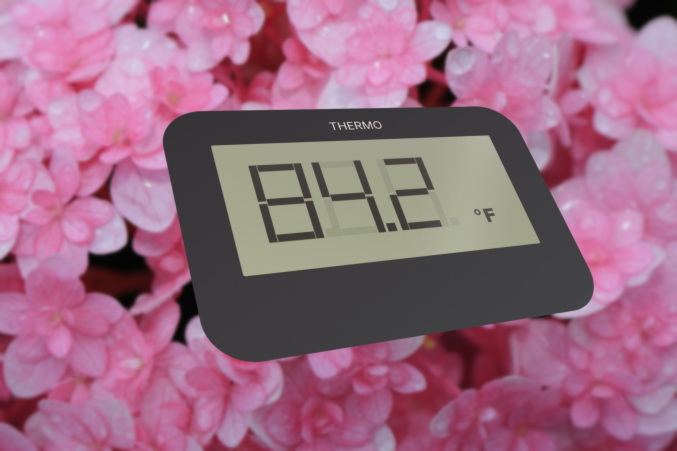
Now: 84.2
